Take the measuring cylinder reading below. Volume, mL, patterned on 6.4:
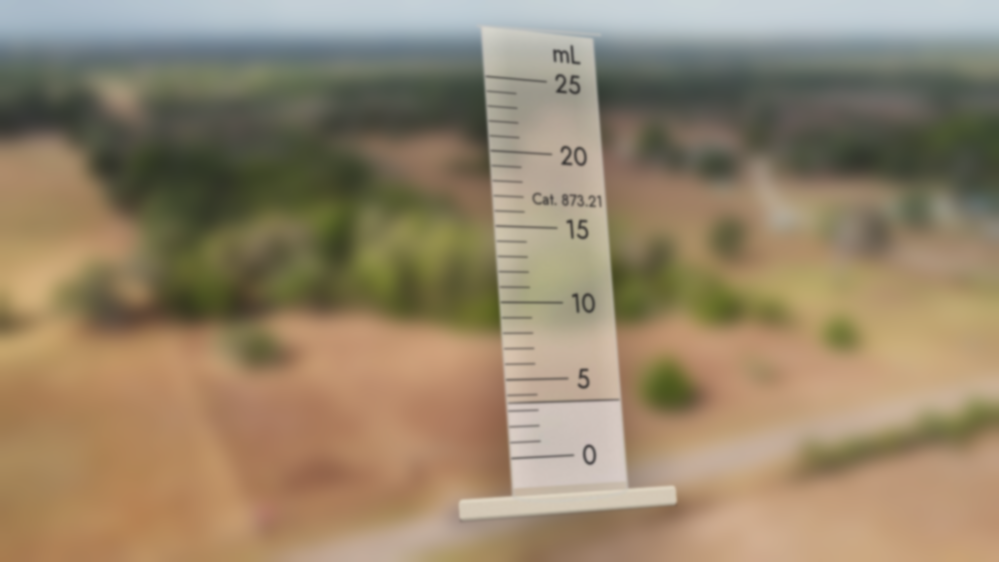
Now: 3.5
